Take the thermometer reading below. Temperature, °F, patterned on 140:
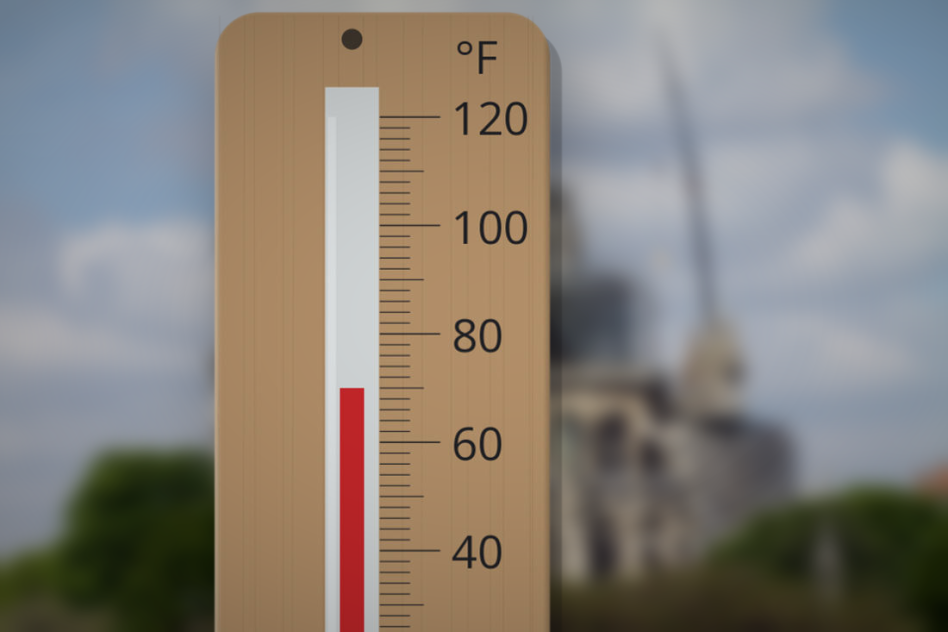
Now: 70
